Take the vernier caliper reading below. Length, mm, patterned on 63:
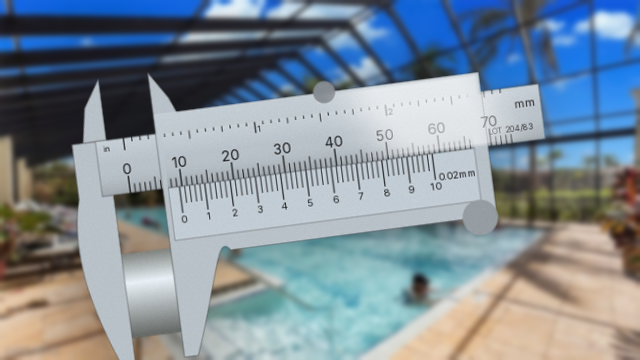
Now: 9.5
